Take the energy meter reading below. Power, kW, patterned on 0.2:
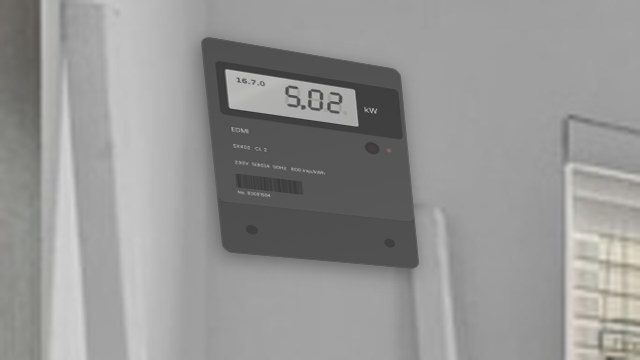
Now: 5.02
